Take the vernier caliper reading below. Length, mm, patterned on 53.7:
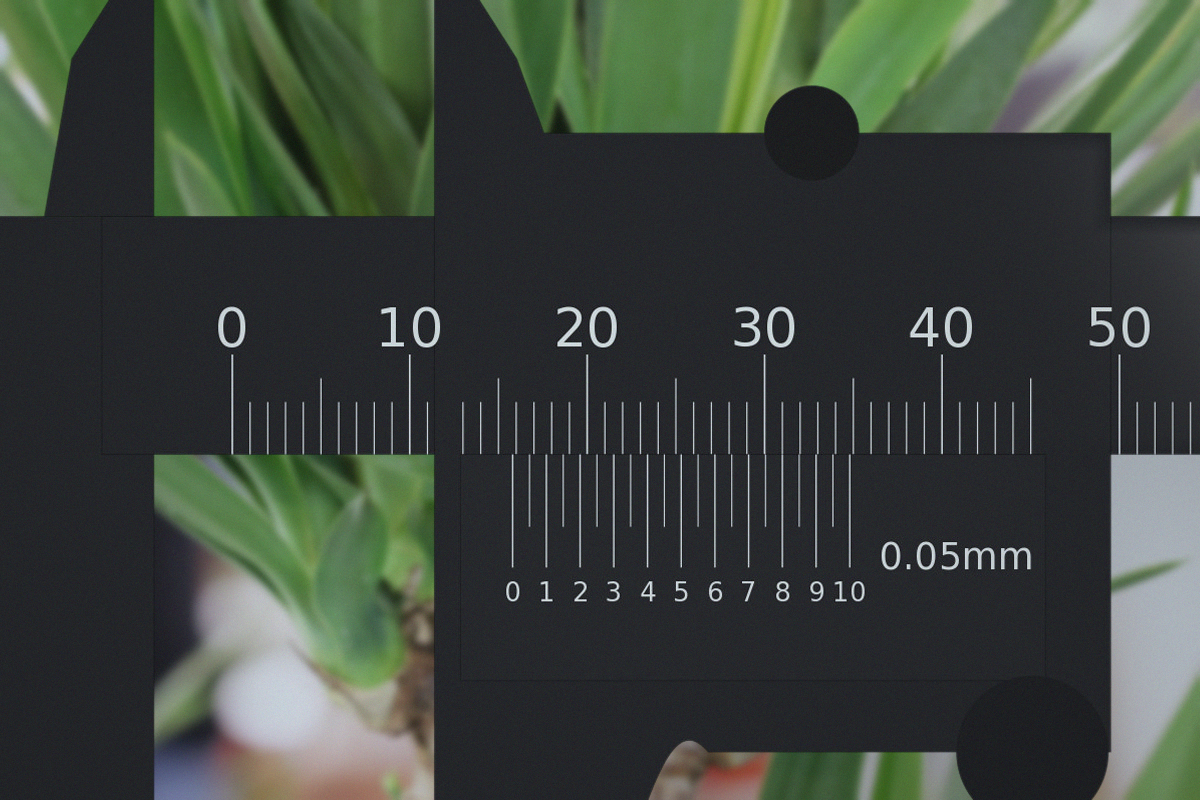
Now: 15.8
